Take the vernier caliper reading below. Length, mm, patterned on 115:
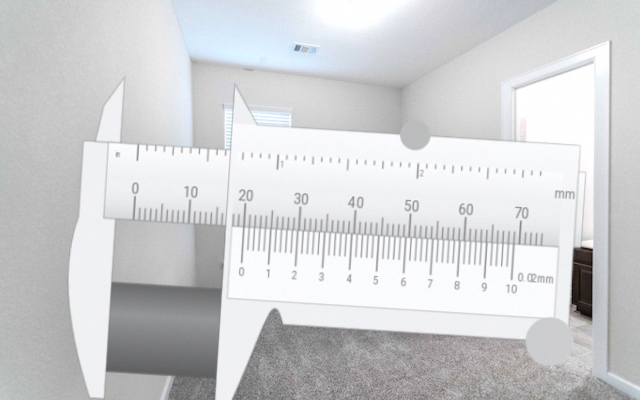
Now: 20.0
